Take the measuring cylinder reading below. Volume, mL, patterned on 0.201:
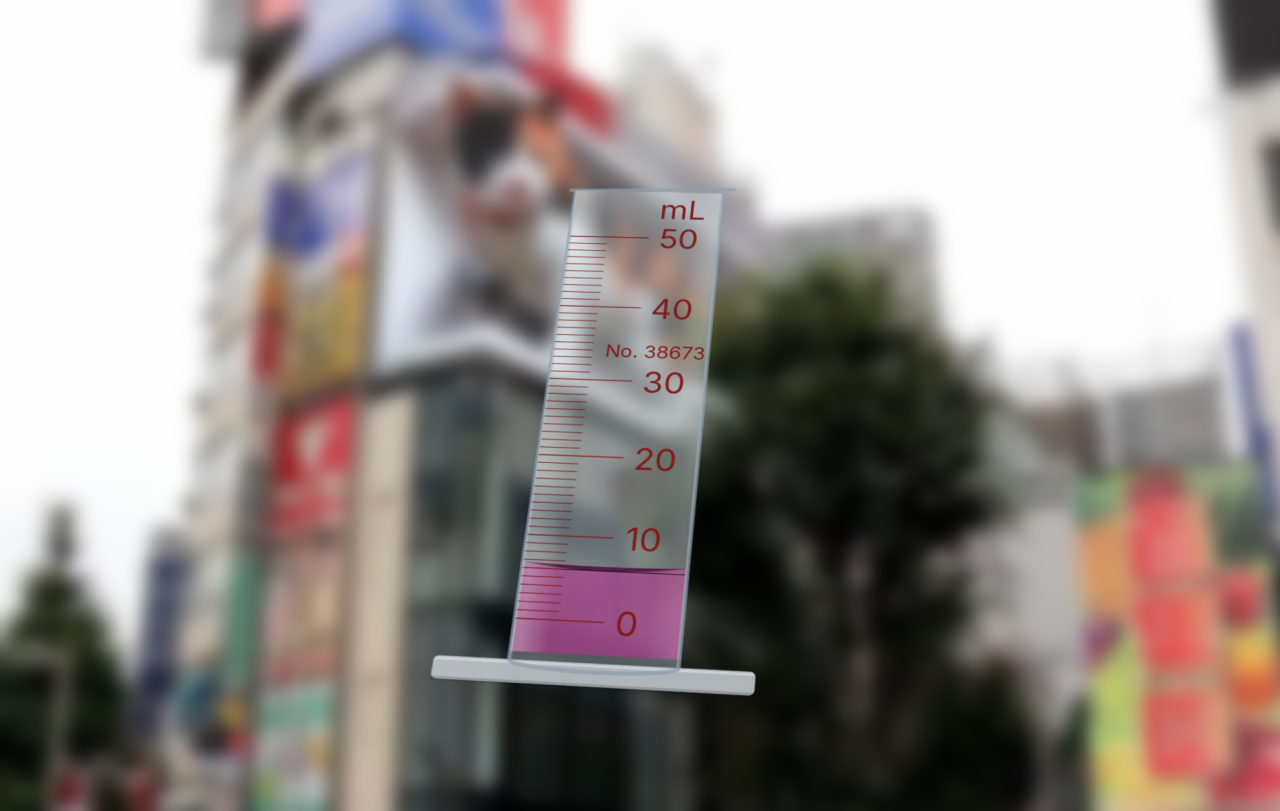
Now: 6
